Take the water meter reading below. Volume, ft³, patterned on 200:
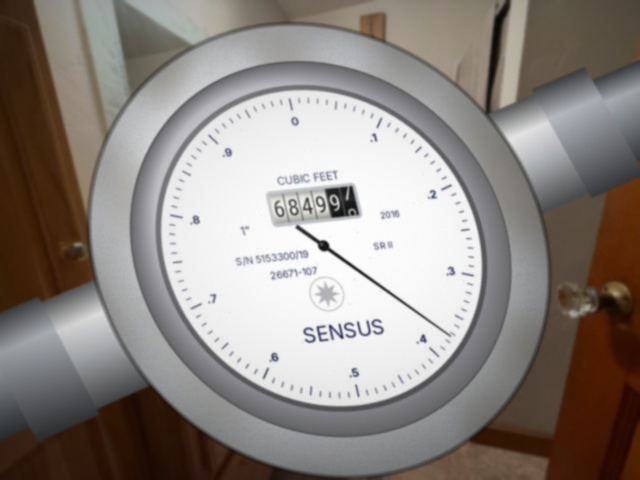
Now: 684997.37
